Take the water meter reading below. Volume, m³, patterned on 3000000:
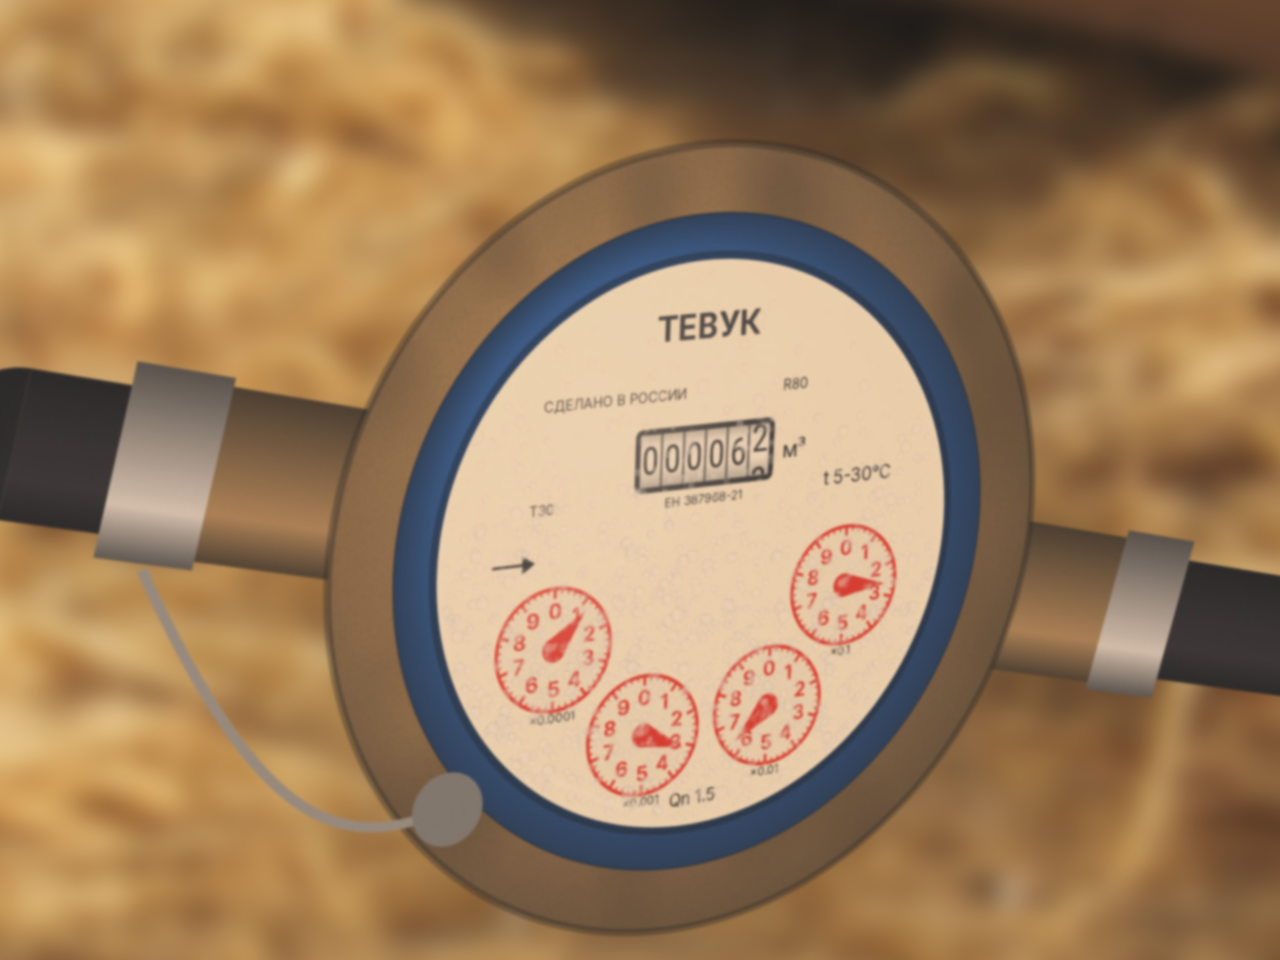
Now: 62.2631
